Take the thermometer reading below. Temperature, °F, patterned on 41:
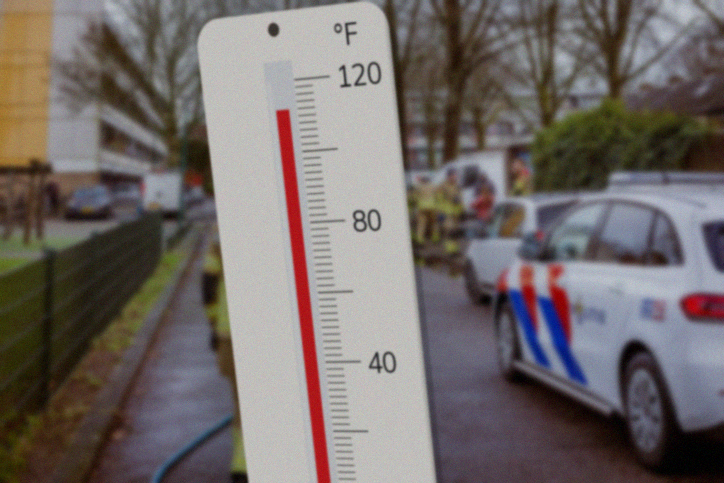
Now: 112
